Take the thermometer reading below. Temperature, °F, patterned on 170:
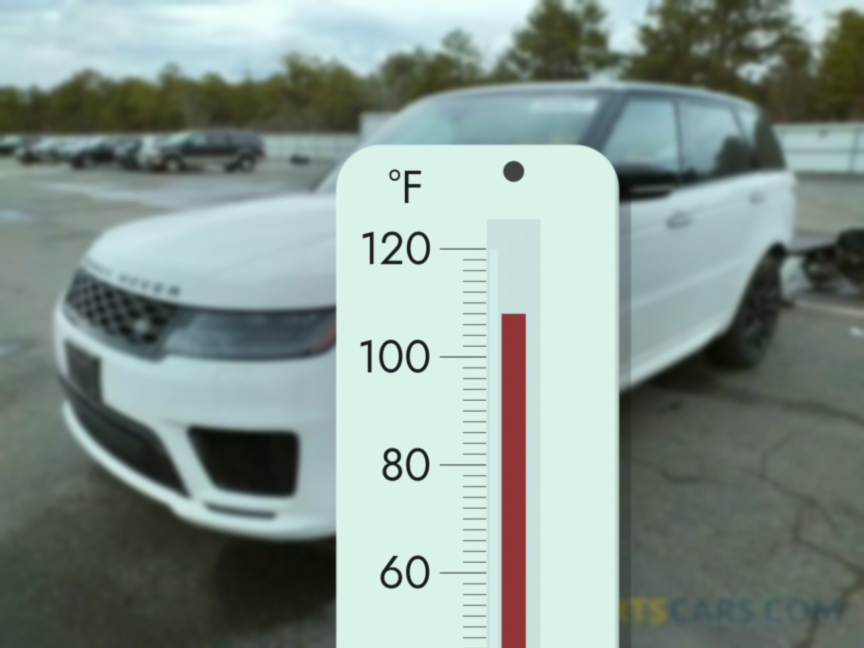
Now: 108
